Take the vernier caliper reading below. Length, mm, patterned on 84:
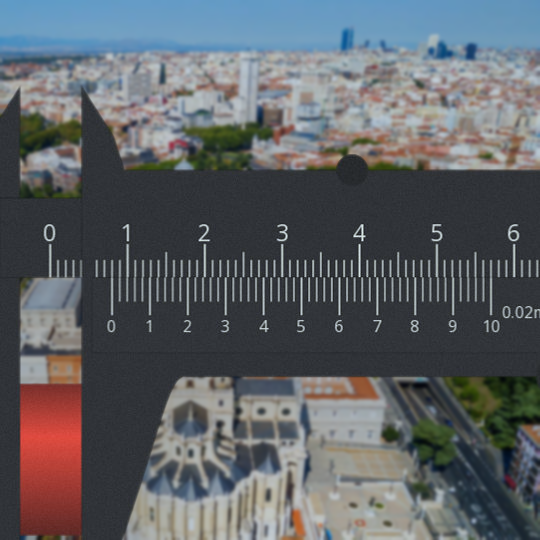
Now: 8.0
